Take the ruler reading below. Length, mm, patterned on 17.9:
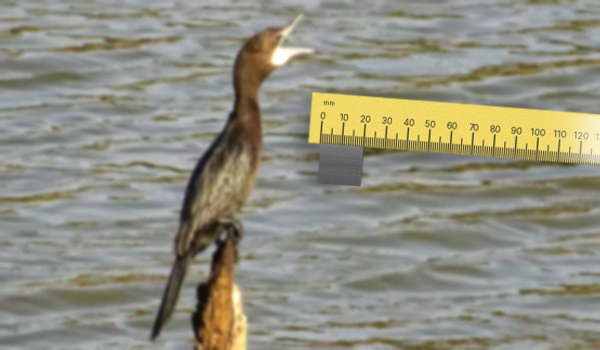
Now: 20
